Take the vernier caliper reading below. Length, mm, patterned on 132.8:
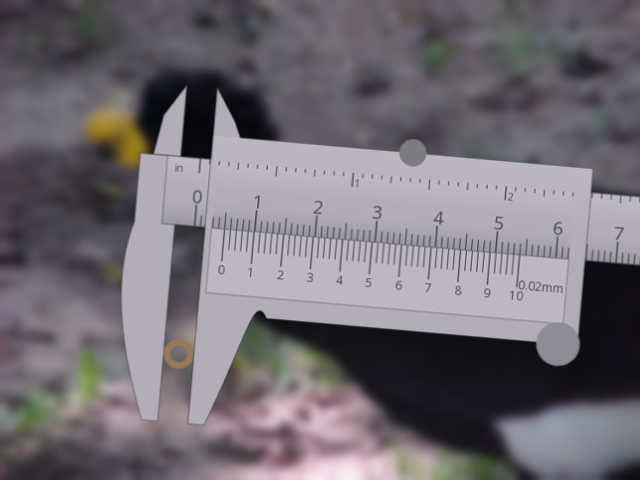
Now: 5.0
